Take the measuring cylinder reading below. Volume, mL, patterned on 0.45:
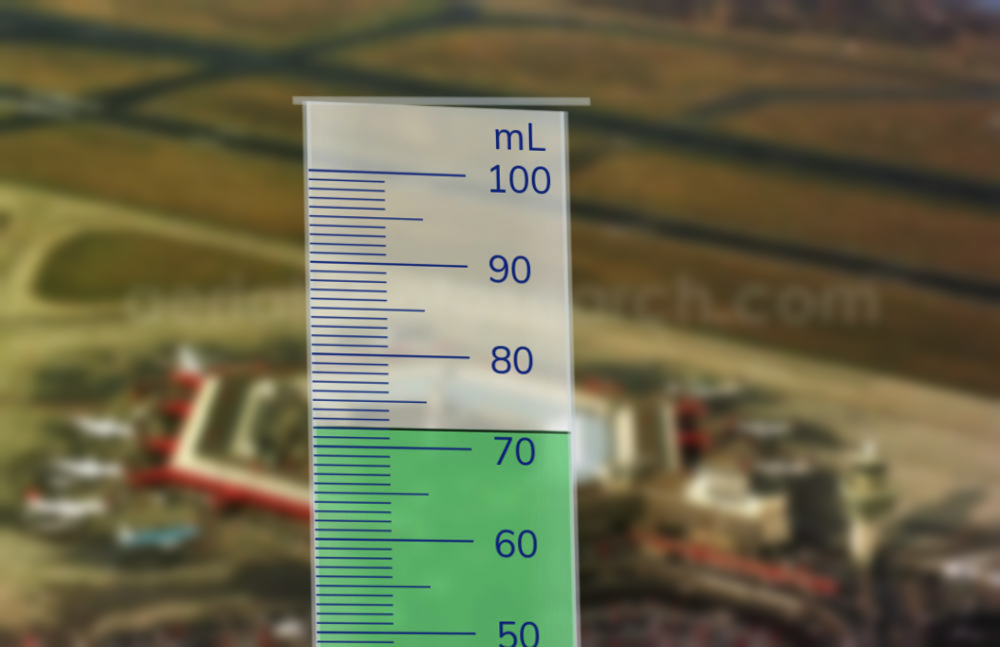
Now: 72
